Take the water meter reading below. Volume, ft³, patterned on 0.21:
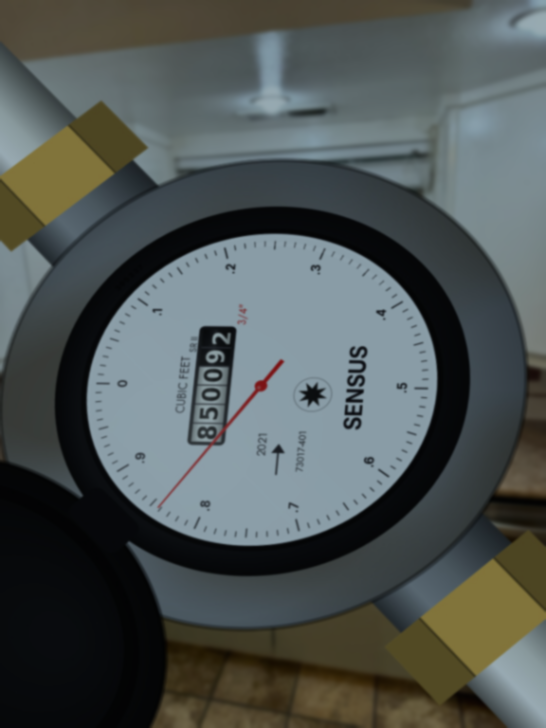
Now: 850091.84
